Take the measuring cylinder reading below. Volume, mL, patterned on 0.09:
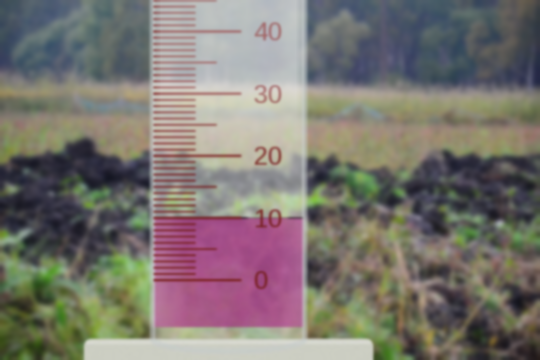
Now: 10
